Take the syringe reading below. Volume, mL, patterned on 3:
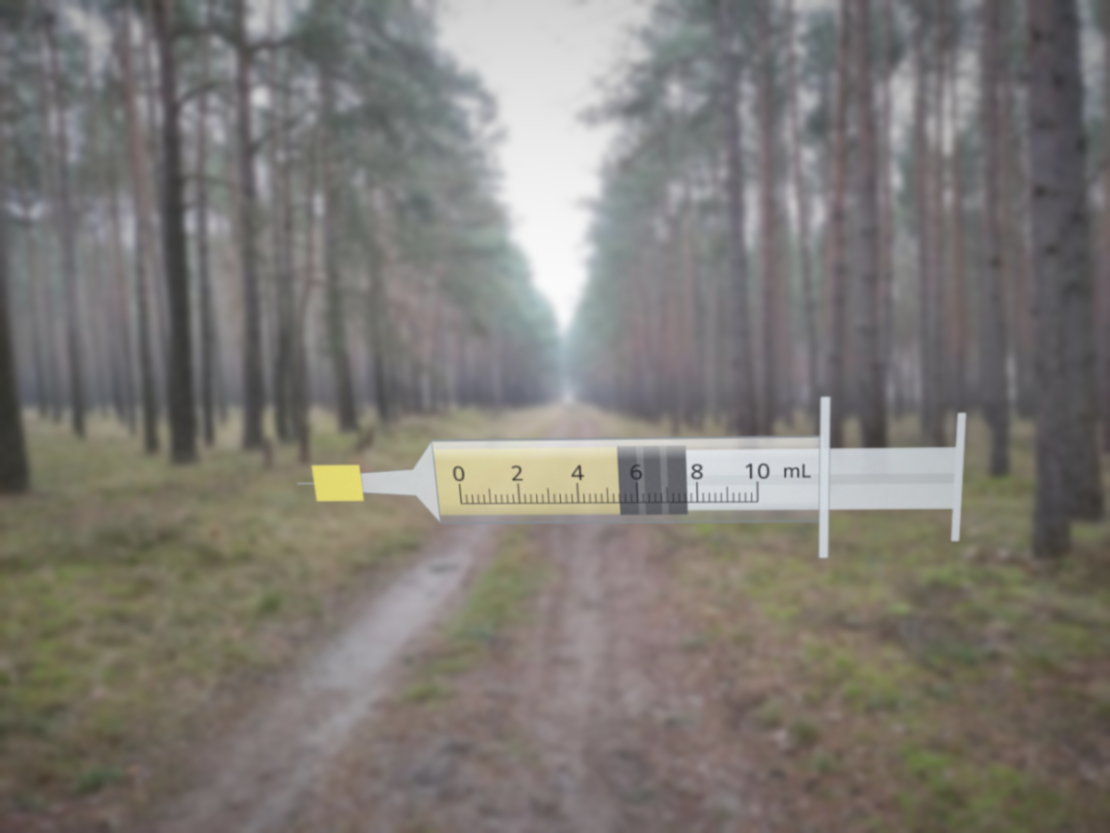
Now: 5.4
